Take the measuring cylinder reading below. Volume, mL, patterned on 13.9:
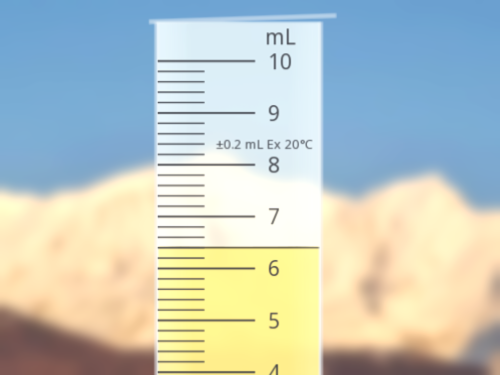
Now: 6.4
